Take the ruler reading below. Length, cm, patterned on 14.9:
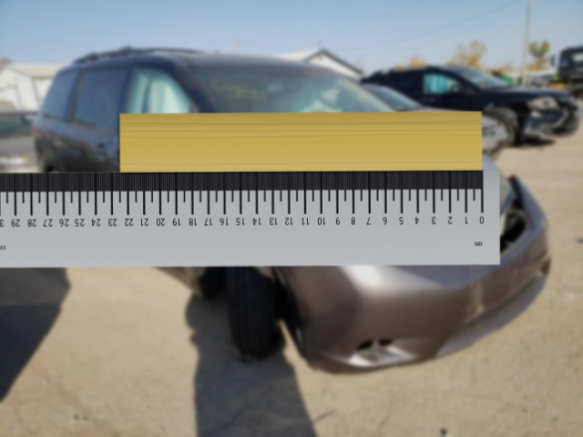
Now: 22.5
